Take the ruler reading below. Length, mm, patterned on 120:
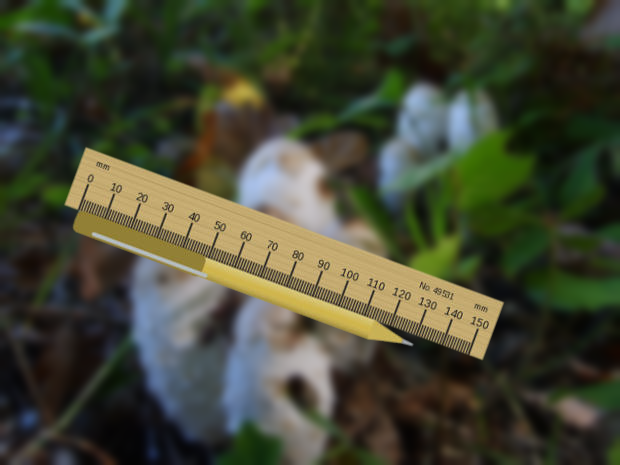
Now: 130
